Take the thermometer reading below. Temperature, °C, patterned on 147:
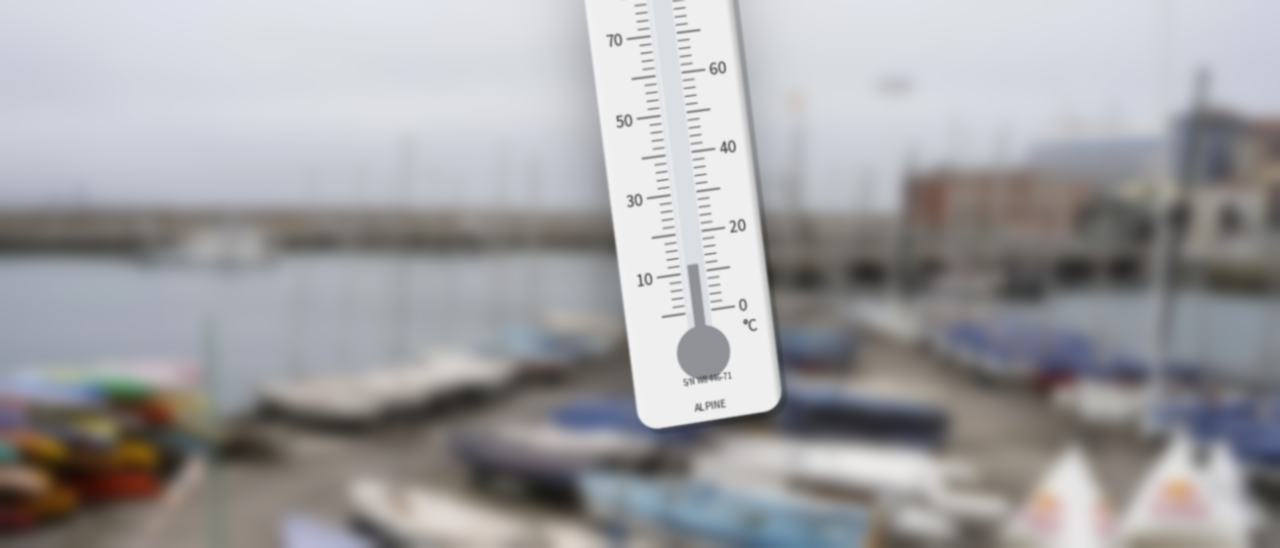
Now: 12
